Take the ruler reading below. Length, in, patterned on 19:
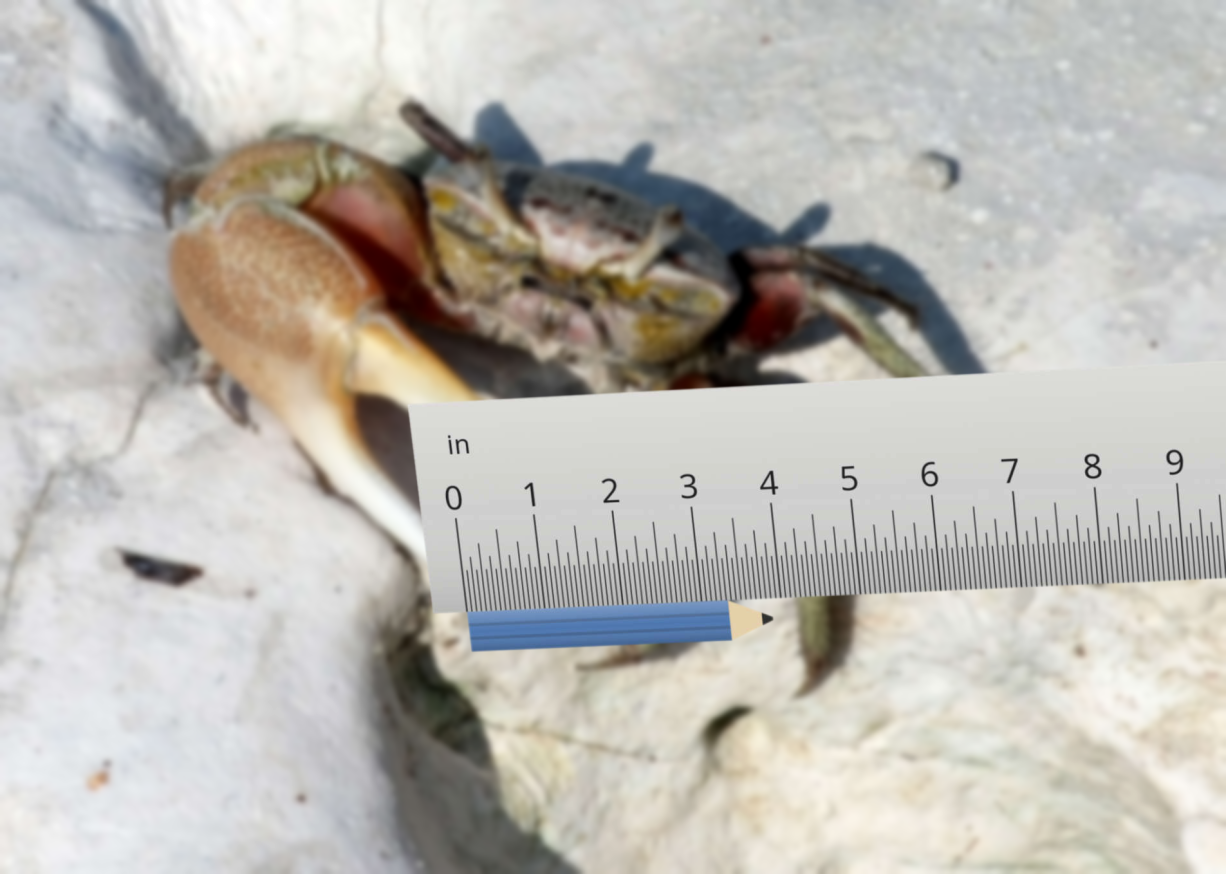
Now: 3.875
